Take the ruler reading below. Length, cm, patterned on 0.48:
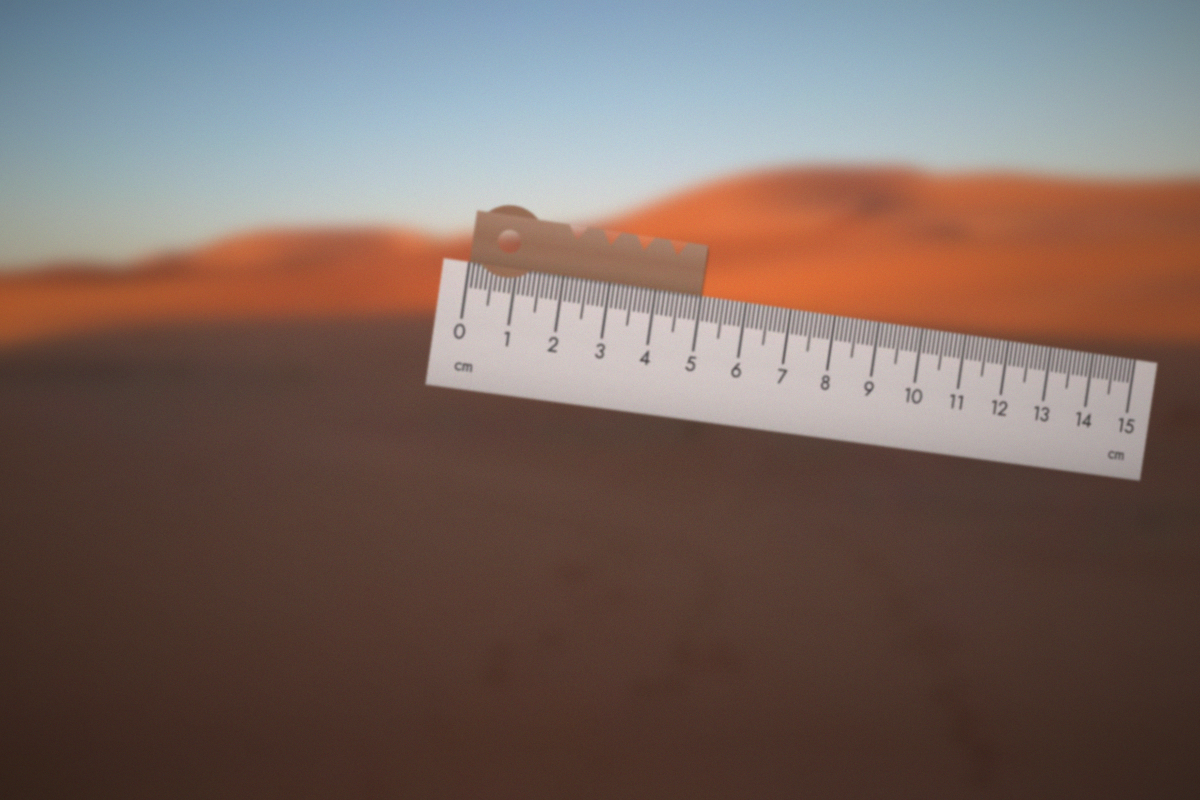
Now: 5
